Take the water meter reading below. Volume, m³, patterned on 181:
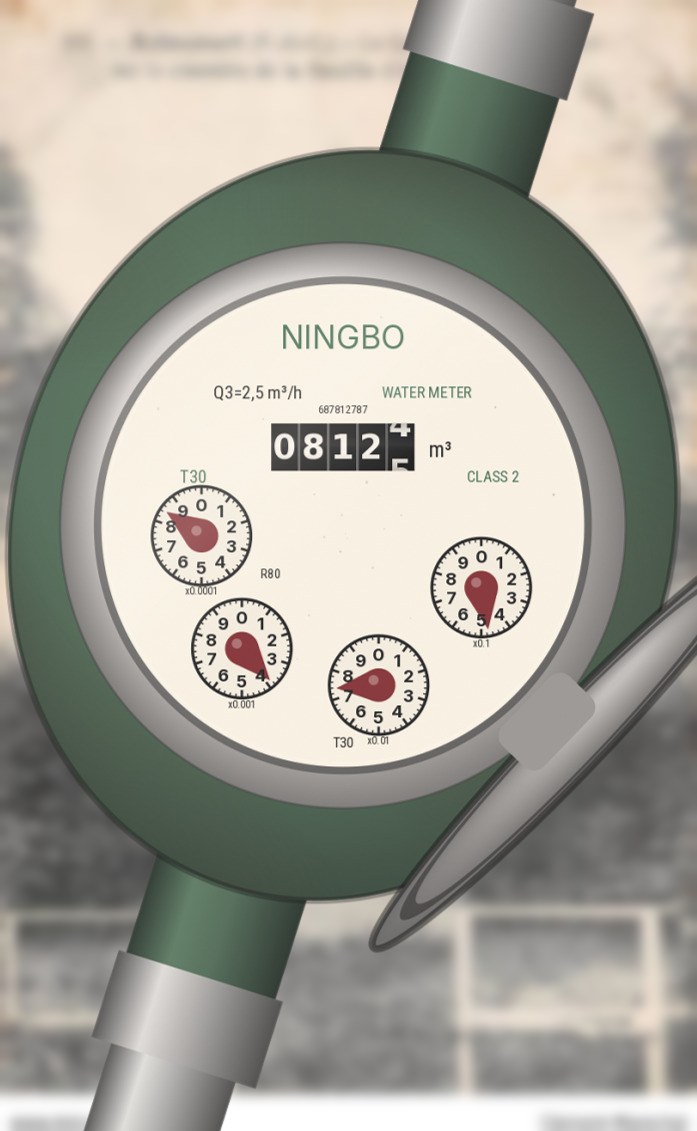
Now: 8124.4738
